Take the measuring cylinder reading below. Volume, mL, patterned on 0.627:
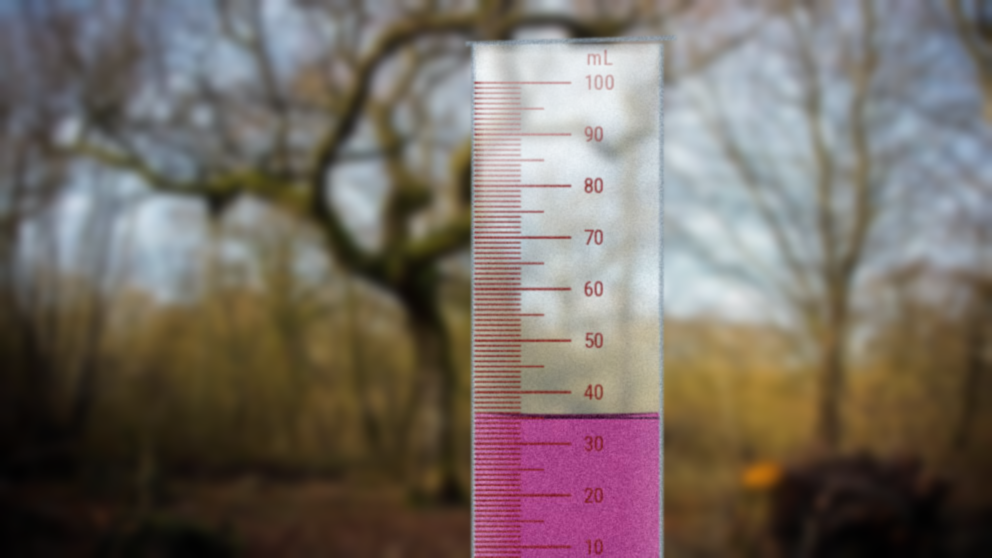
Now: 35
